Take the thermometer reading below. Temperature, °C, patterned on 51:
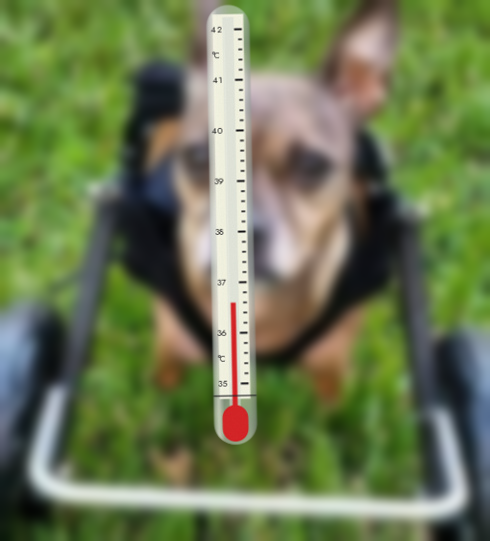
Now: 36.6
